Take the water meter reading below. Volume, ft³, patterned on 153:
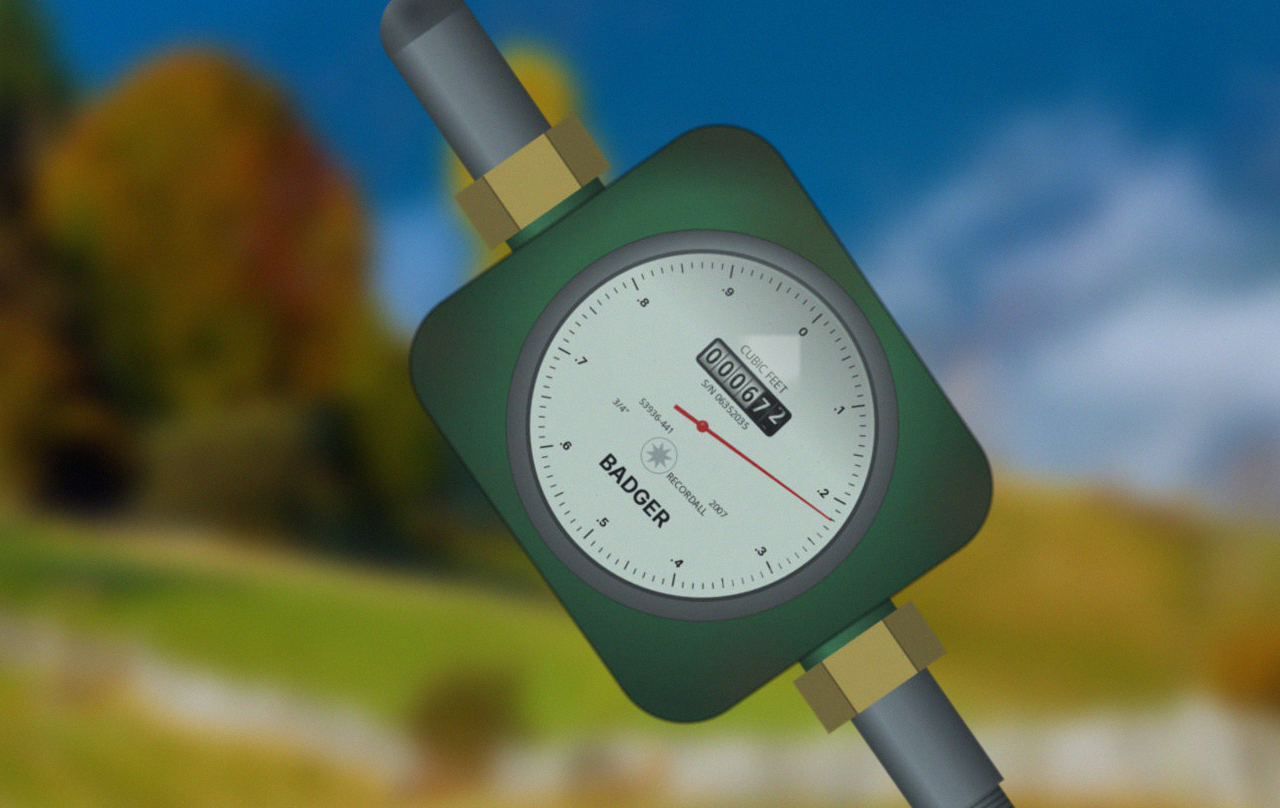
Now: 672.22
